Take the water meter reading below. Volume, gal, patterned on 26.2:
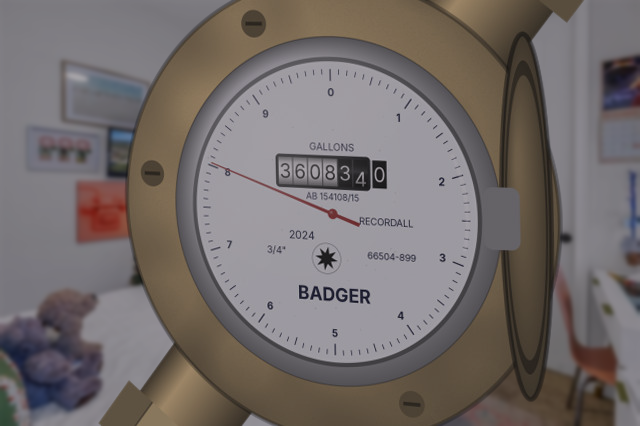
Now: 3608338.0
